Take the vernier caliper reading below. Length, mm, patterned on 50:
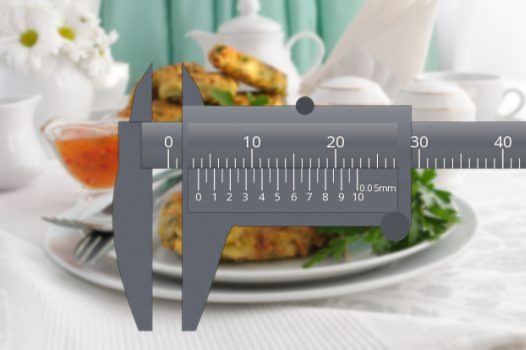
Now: 3.6
